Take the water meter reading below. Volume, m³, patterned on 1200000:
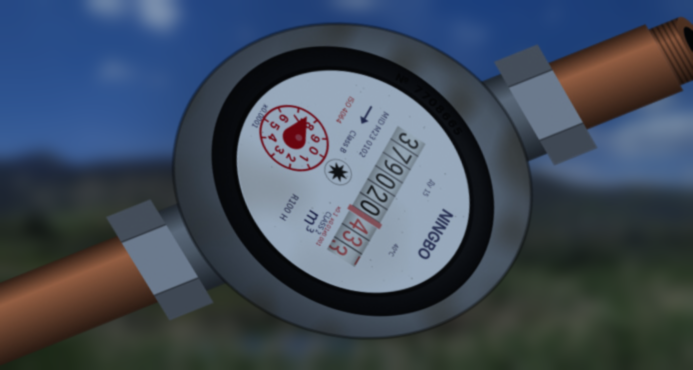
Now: 379020.4327
